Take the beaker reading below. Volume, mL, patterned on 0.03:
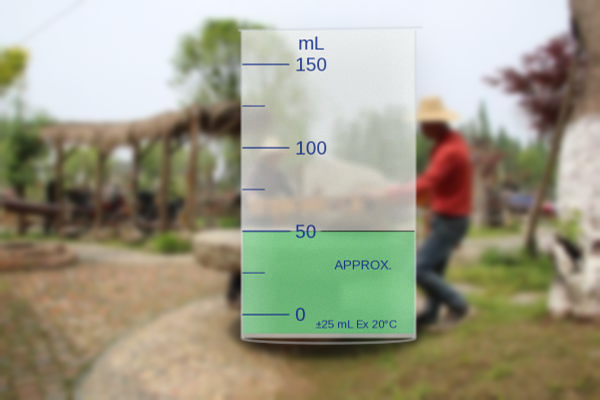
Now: 50
